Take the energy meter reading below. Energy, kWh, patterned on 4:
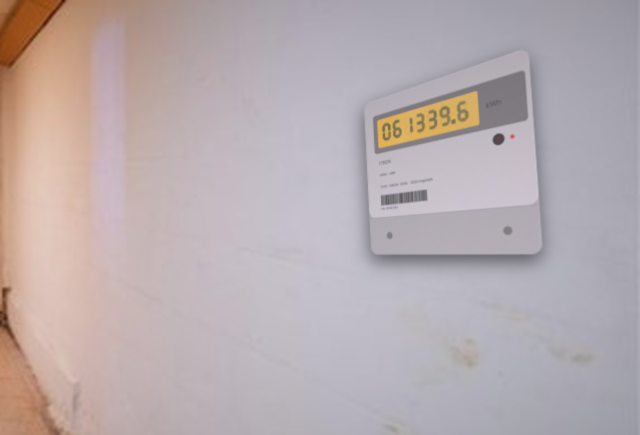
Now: 61339.6
